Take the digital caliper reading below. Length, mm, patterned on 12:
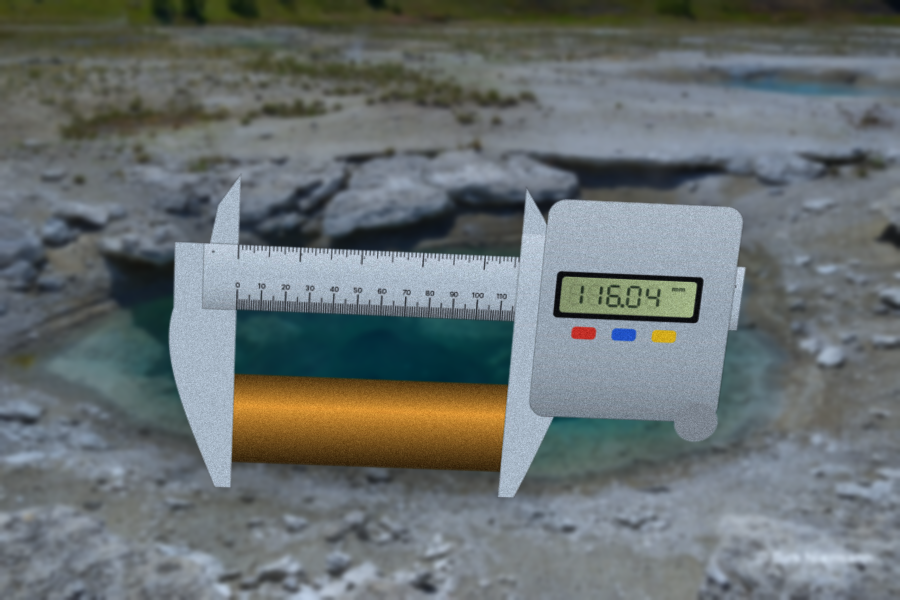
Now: 116.04
